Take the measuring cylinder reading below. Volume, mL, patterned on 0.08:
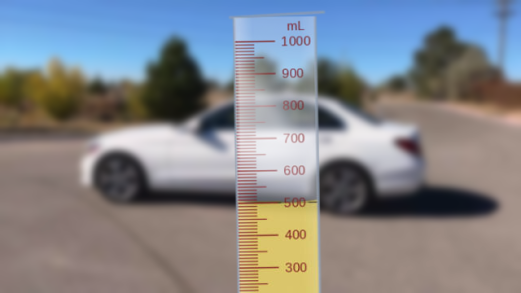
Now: 500
